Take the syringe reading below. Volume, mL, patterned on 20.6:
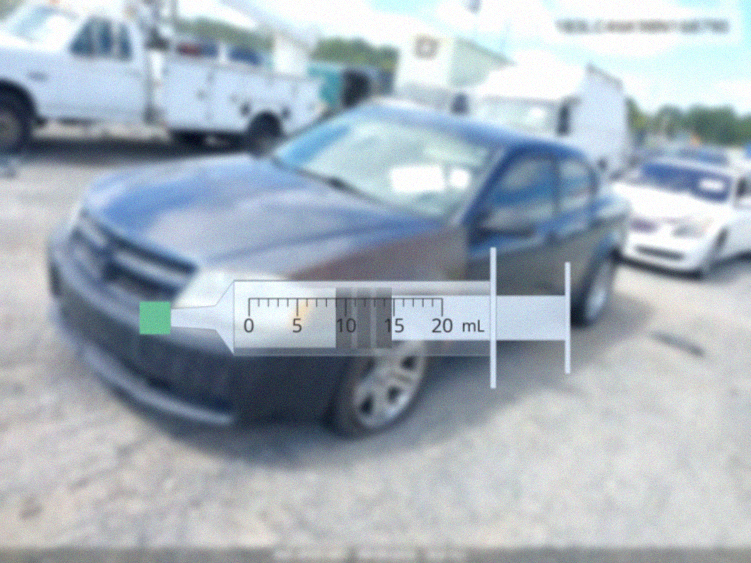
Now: 9
